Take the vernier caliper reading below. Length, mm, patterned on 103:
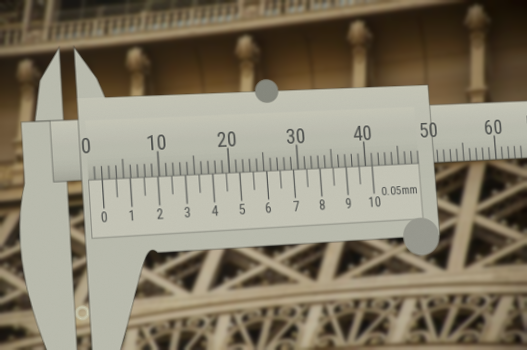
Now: 2.0
